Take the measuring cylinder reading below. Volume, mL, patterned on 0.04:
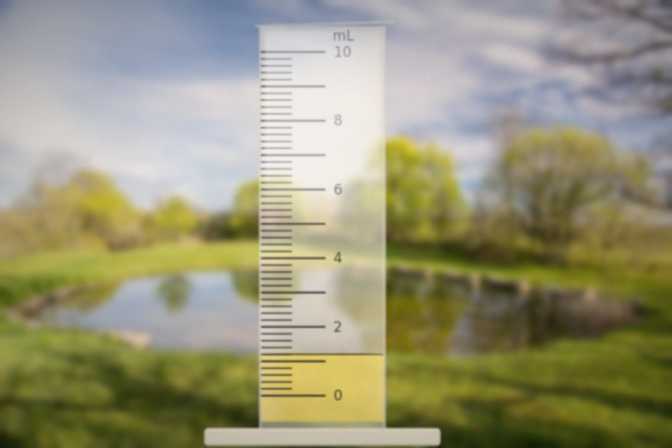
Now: 1.2
